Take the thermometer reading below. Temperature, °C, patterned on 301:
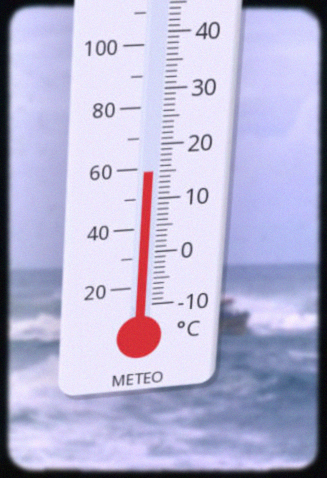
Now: 15
